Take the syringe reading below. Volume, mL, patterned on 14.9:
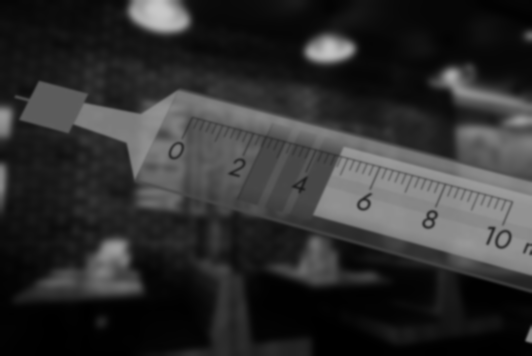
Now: 2.4
